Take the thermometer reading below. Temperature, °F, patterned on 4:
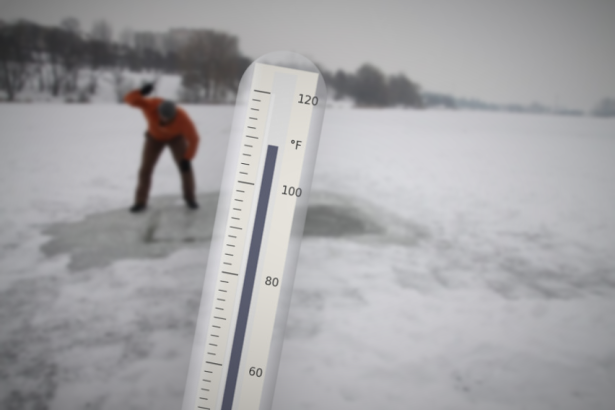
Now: 109
